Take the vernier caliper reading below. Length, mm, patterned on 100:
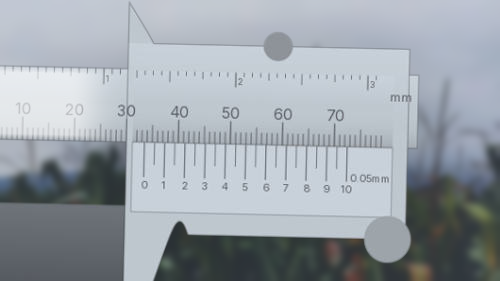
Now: 33.5
